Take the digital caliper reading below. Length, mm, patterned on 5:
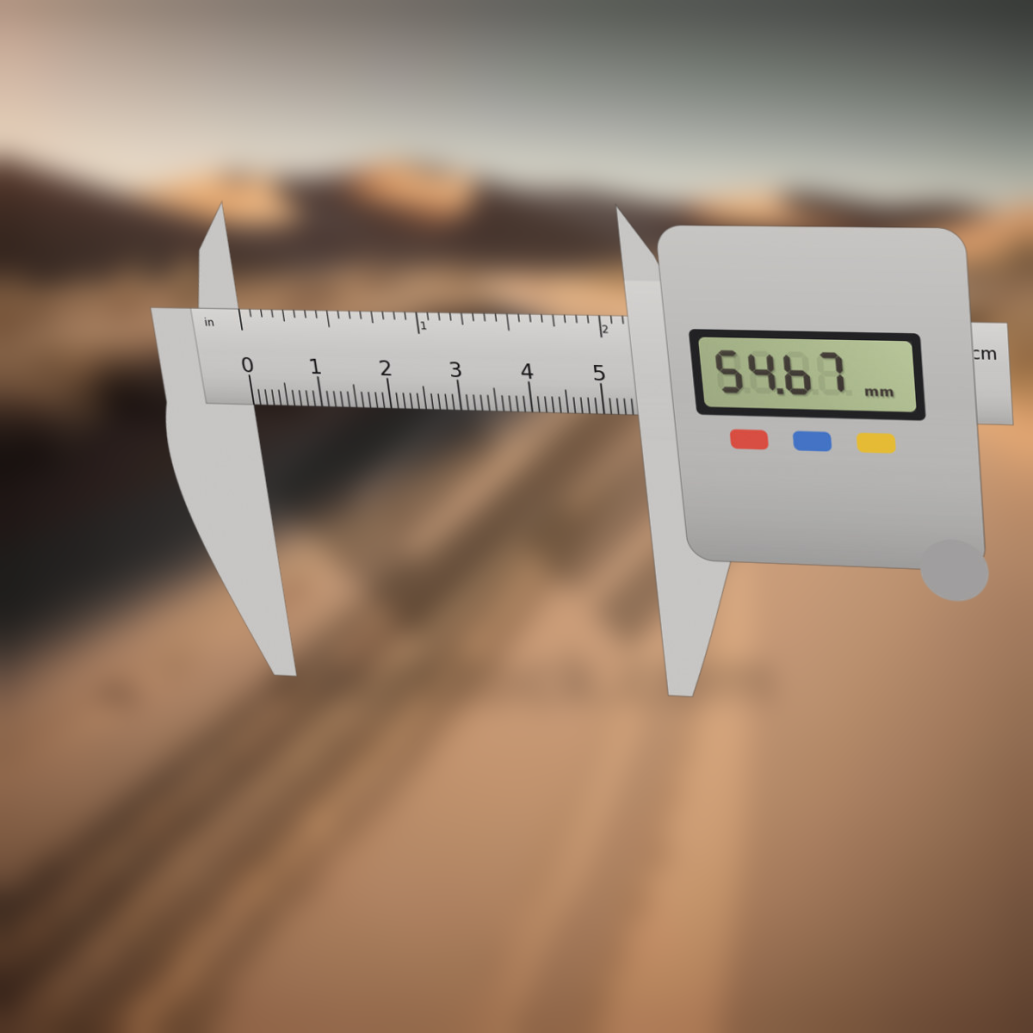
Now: 54.67
